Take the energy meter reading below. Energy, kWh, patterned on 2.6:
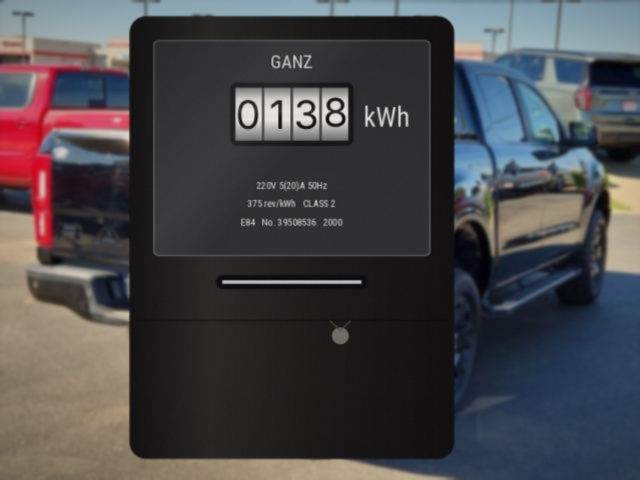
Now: 138
